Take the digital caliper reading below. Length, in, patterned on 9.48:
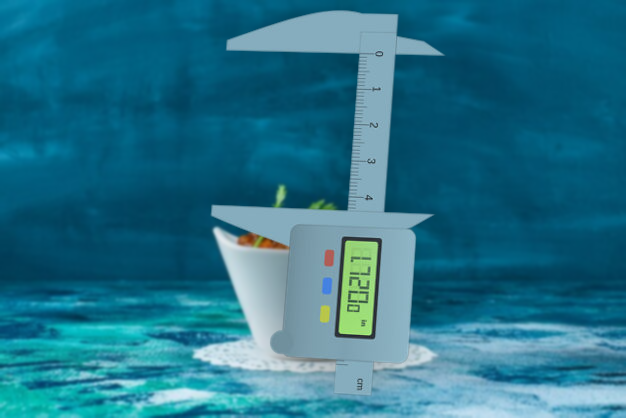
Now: 1.7200
